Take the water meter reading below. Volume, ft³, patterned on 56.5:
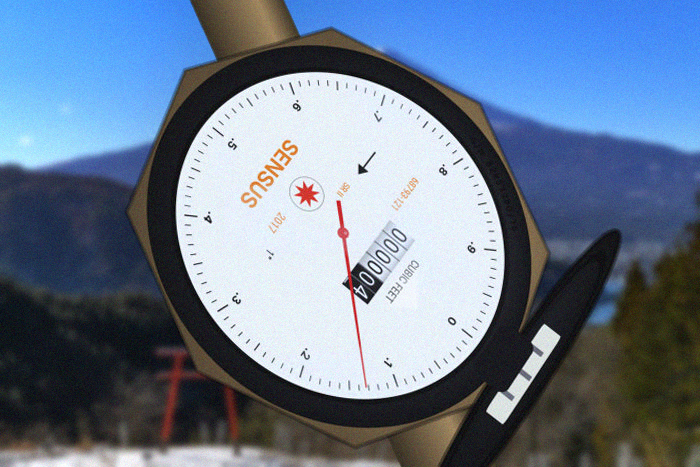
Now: 4.13
